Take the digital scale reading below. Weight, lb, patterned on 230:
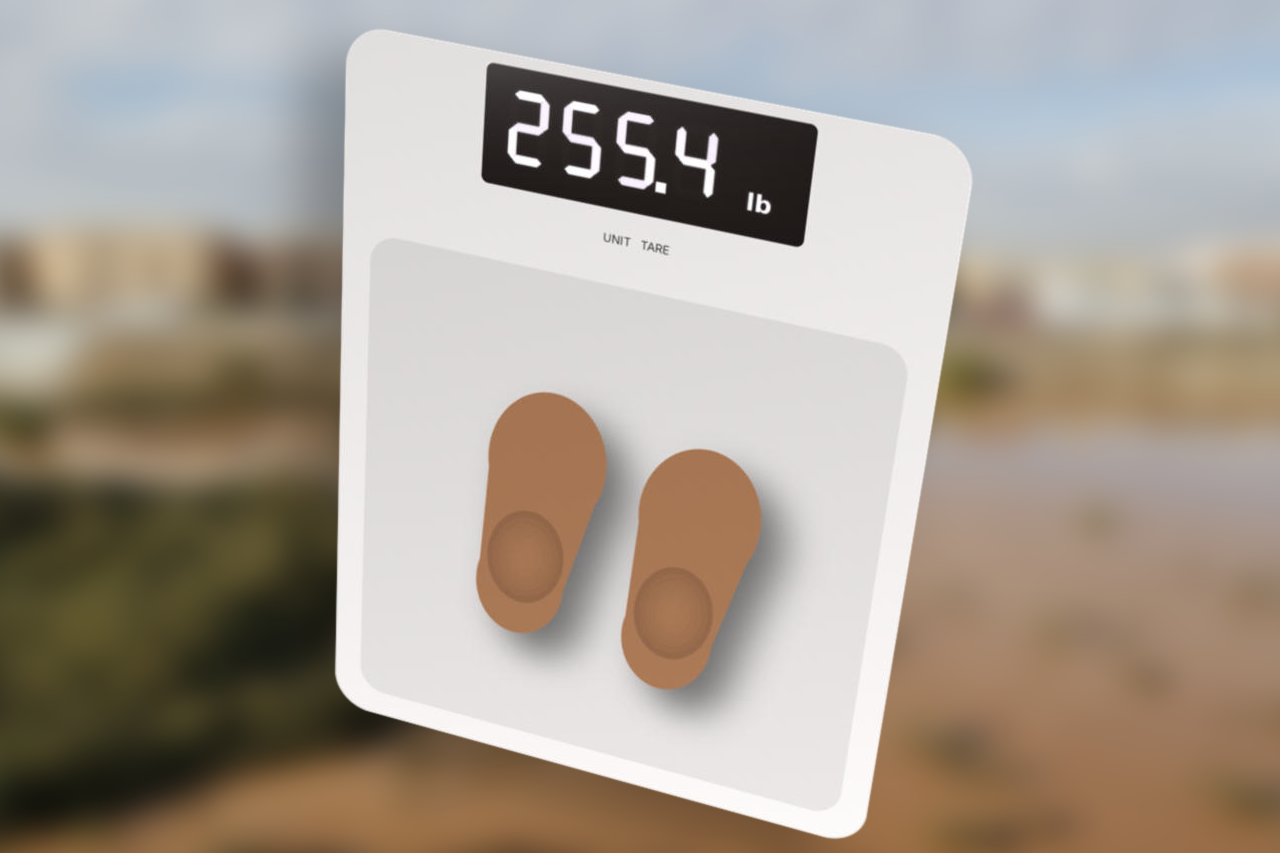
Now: 255.4
